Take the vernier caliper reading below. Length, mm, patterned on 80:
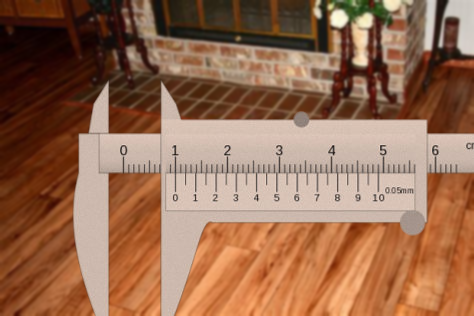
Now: 10.0
